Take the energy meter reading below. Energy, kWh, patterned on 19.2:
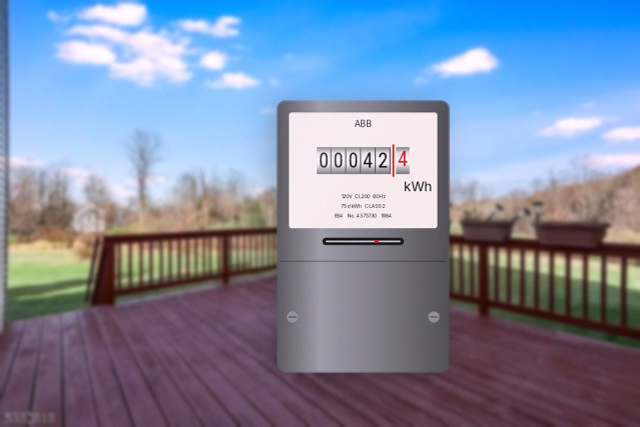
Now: 42.4
